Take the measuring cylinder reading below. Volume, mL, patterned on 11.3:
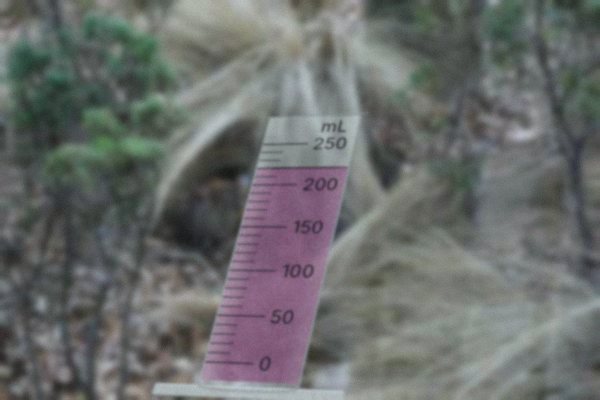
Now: 220
